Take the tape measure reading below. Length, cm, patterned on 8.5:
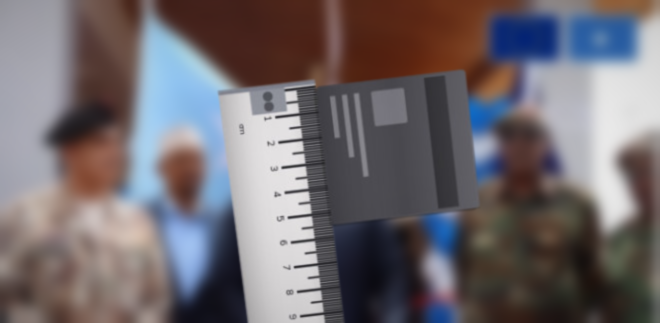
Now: 5.5
